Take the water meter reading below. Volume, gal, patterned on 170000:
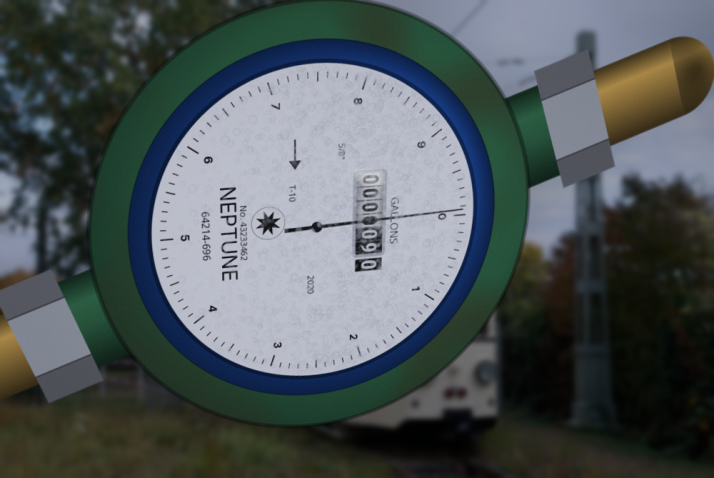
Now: 89.9
